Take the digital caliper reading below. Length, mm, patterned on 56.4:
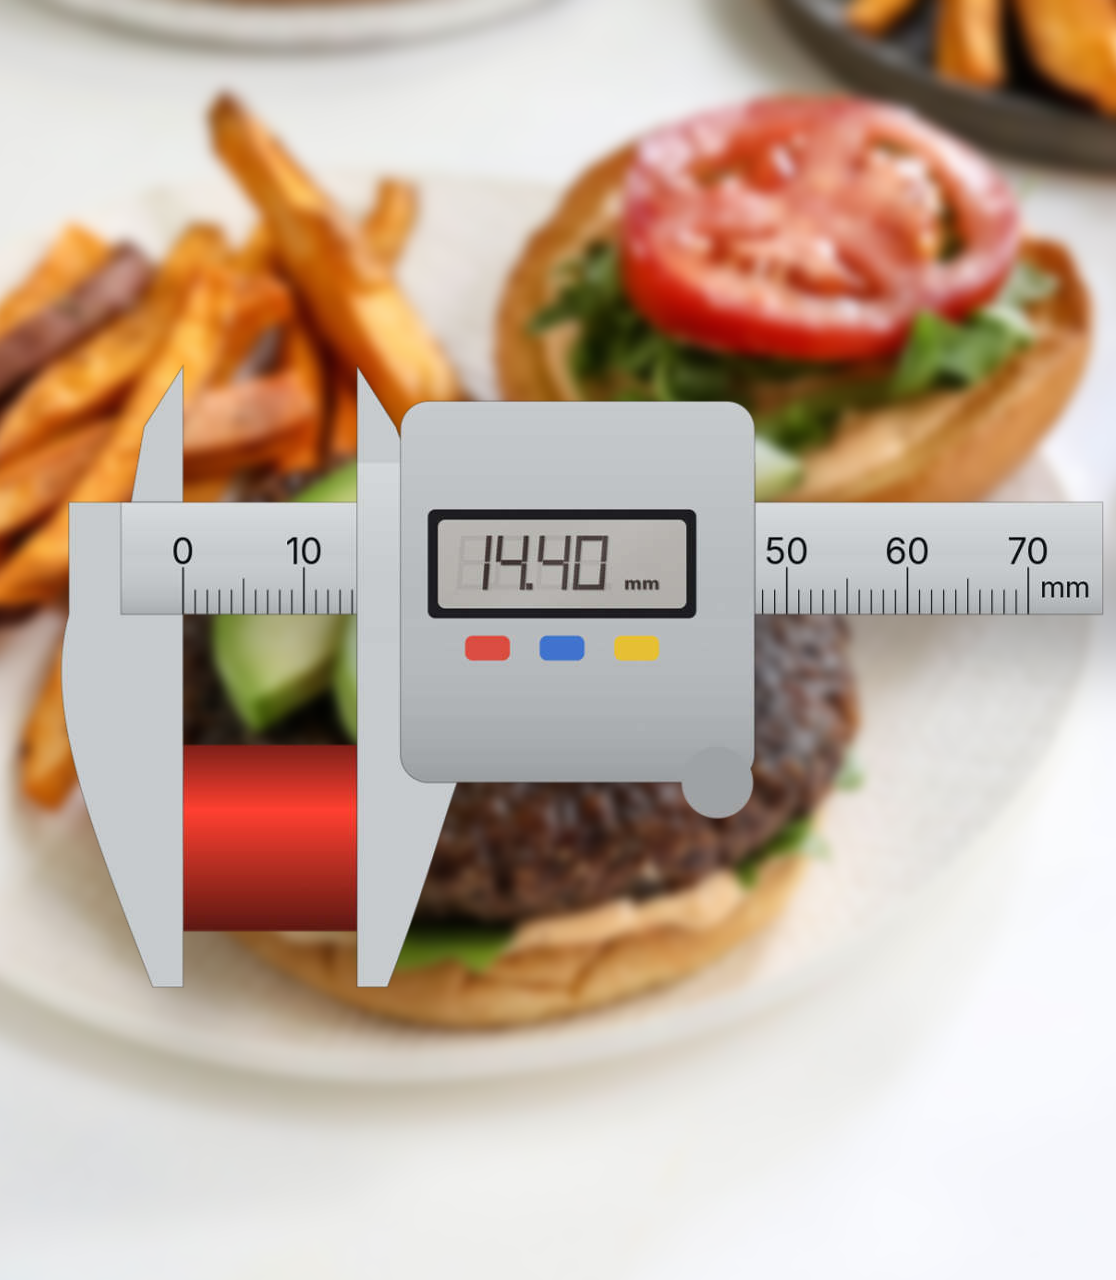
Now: 14.40
